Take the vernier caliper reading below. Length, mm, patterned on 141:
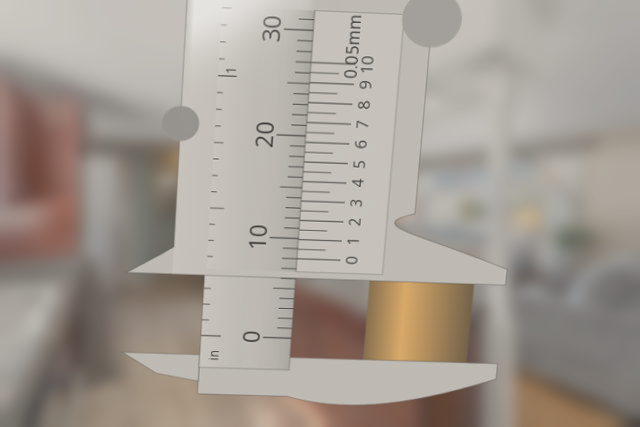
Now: 8.0
